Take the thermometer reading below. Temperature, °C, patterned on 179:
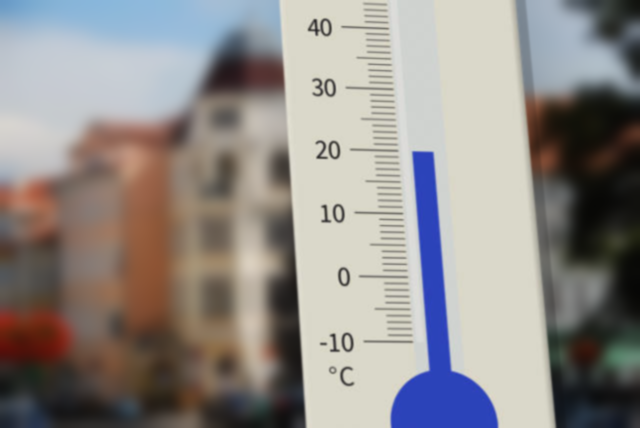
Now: 20
